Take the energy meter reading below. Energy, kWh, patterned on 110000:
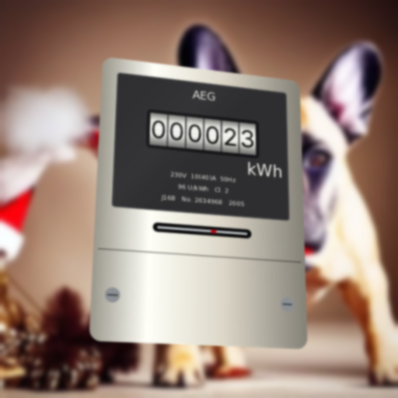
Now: 23
